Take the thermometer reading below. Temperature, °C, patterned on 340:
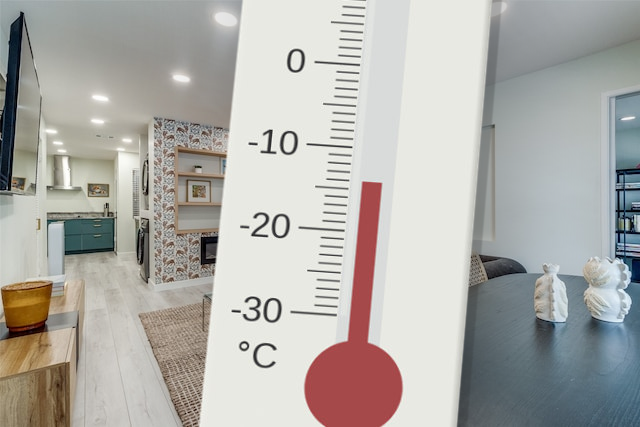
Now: -14
